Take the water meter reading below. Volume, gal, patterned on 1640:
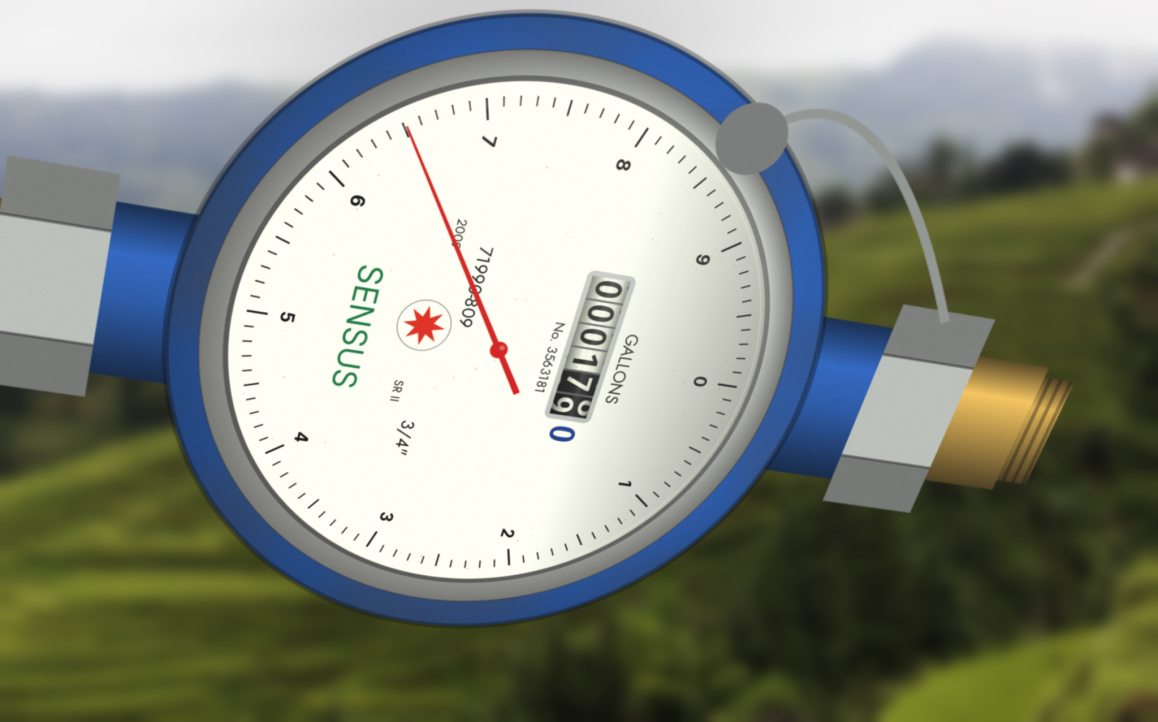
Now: 1786.5
